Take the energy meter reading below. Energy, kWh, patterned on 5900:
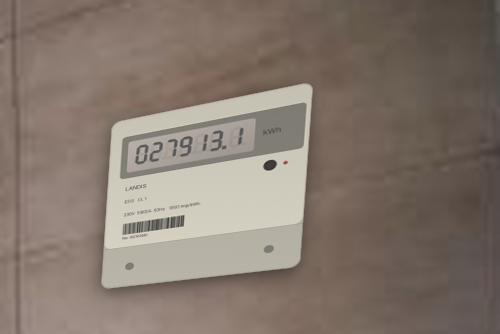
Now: 27913.1
